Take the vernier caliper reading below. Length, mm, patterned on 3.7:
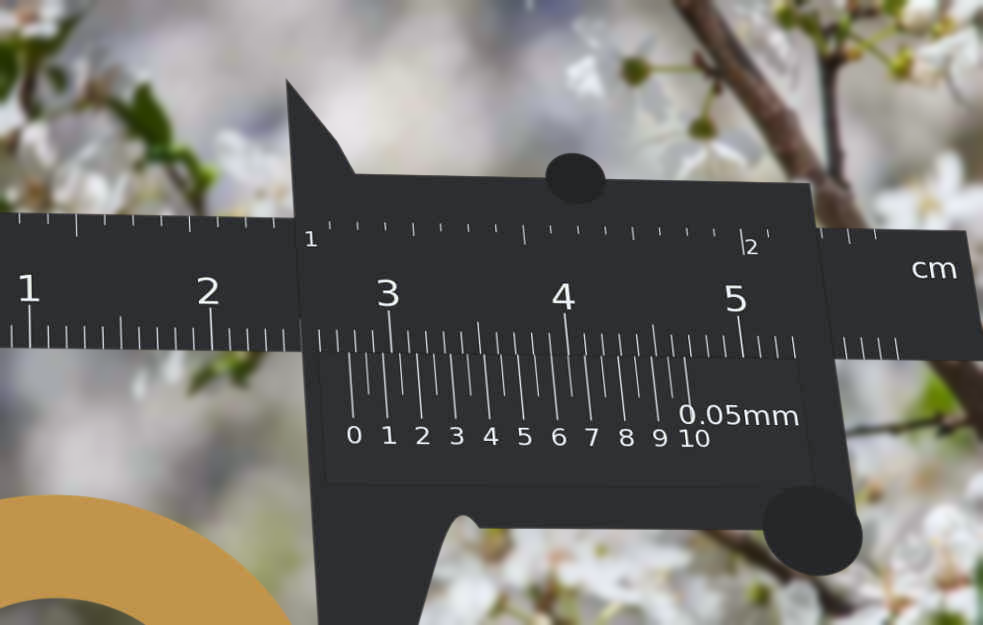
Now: 27.6
